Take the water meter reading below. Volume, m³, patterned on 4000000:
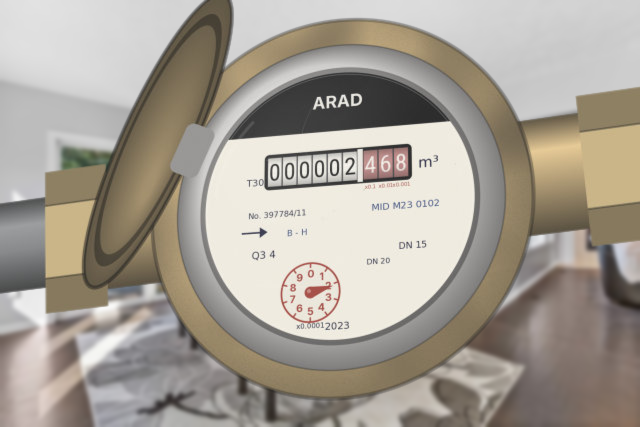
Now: 2.4682
